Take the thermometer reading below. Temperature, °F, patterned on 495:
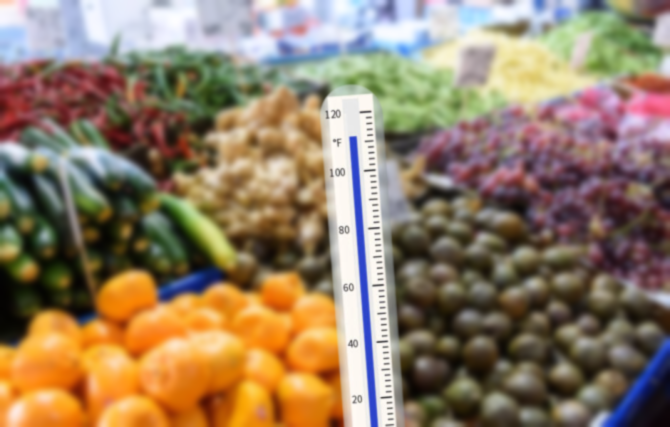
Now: 112
